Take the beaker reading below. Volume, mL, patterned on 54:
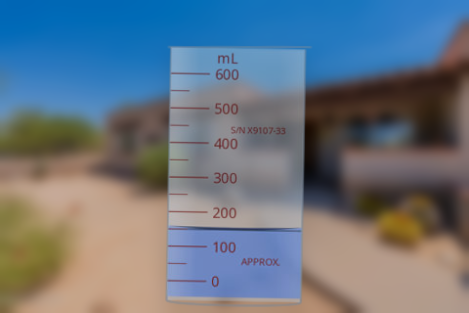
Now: 150
